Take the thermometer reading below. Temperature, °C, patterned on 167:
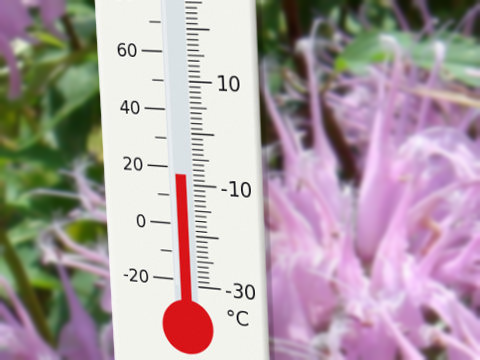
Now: -8
